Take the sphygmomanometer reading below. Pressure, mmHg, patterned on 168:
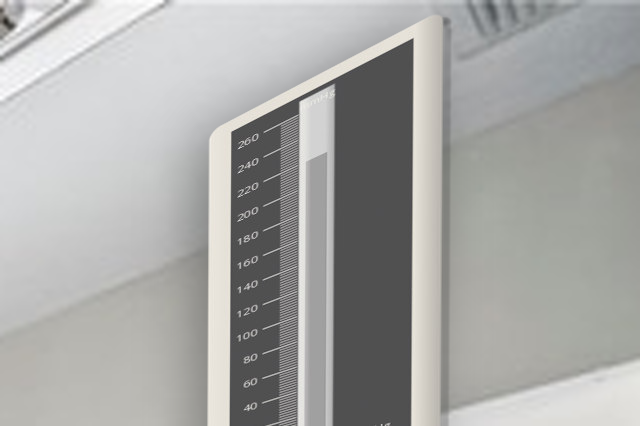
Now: 220
